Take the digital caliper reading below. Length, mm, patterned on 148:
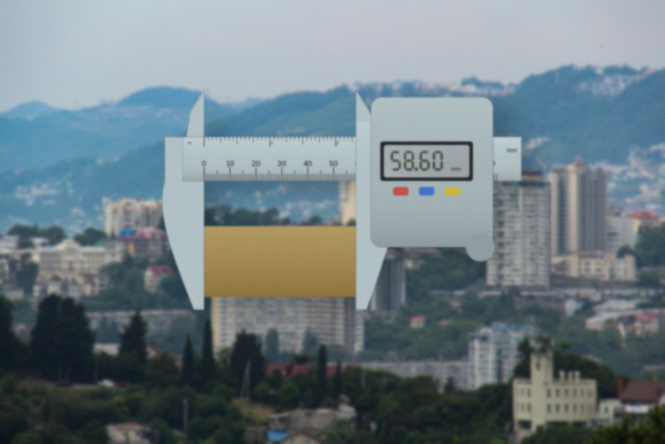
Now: 58.60
